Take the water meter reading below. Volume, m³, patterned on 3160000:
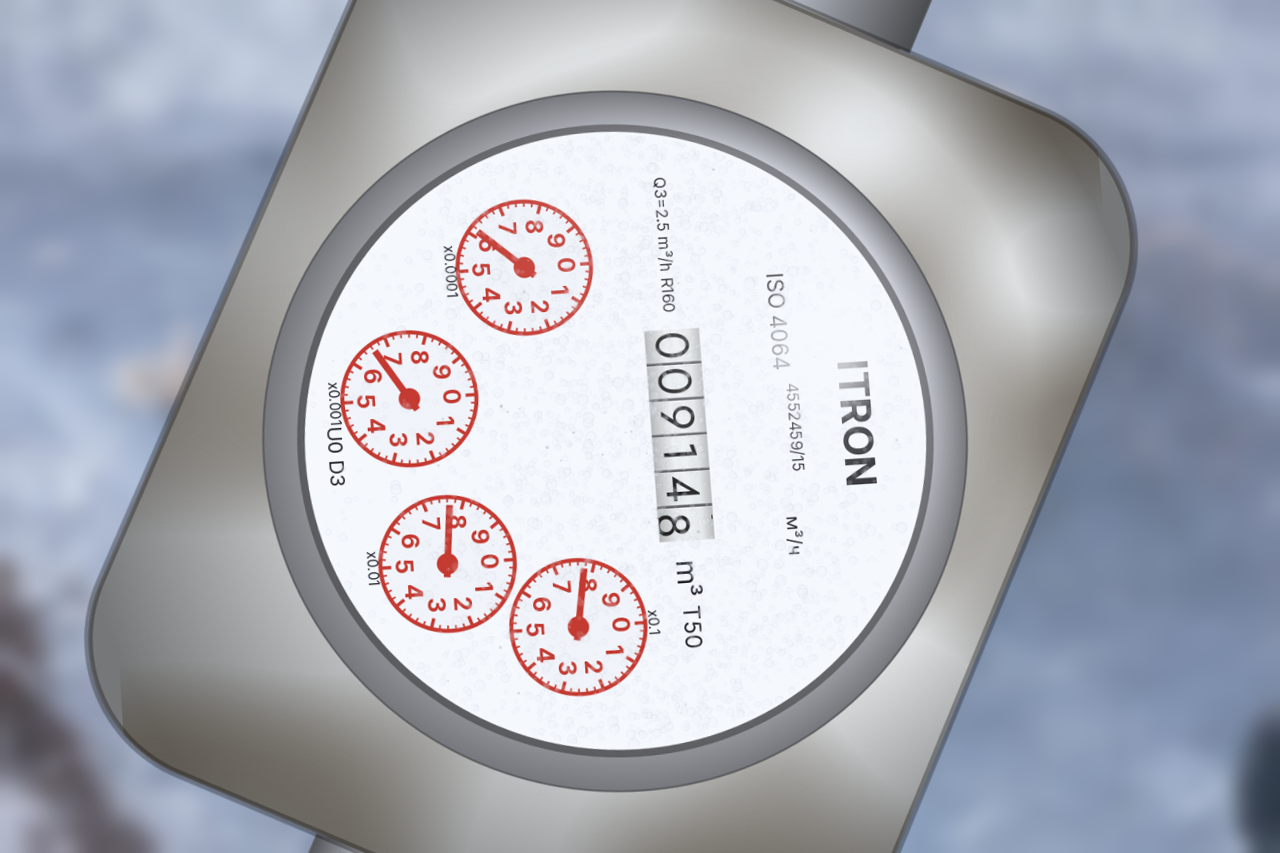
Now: 9147.7766
